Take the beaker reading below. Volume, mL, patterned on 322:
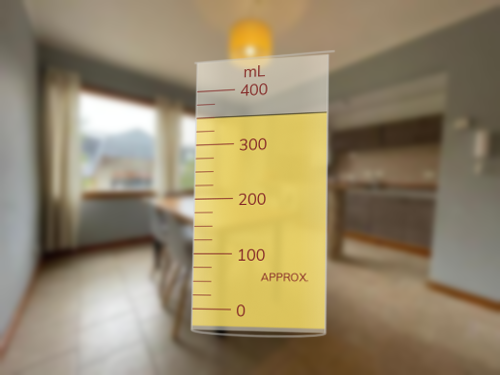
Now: 350
